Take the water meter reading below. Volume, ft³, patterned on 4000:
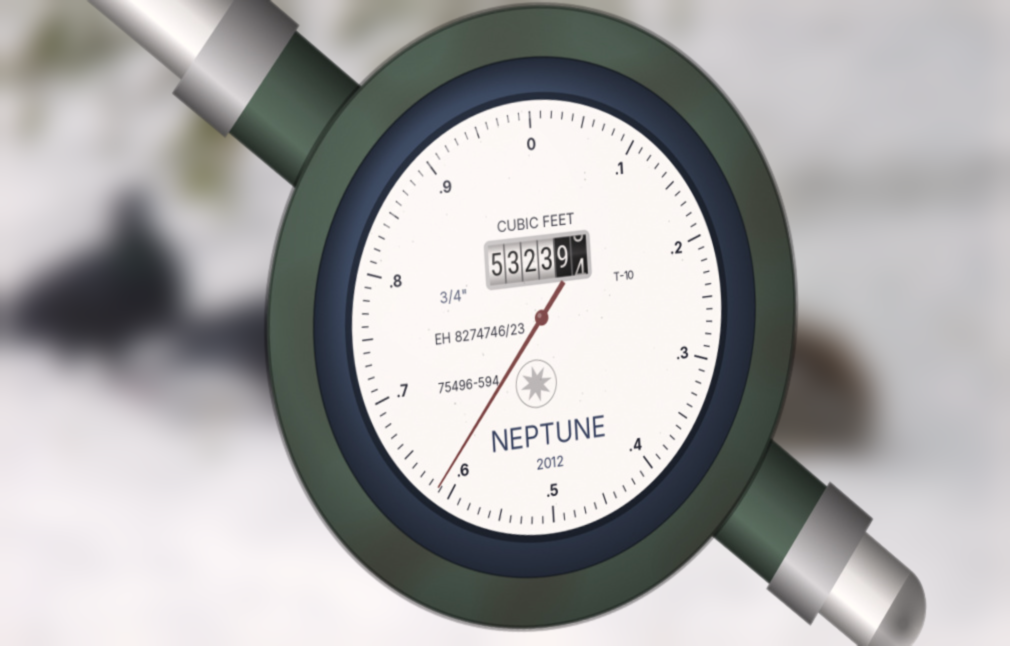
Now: 532393.61
